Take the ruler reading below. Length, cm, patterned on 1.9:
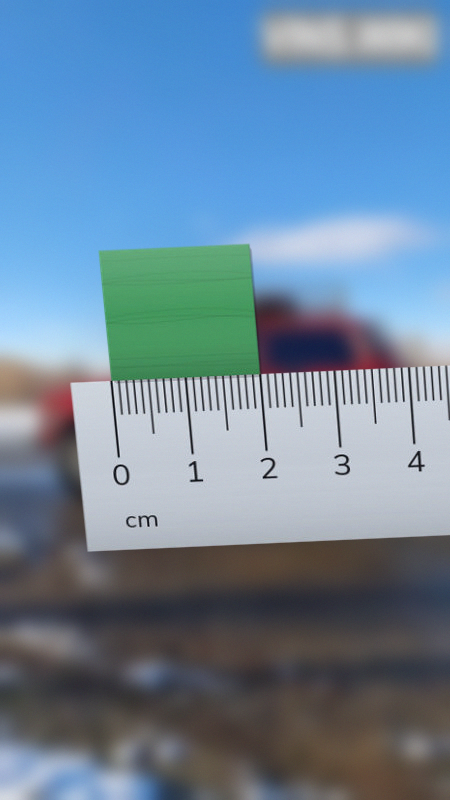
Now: 2
